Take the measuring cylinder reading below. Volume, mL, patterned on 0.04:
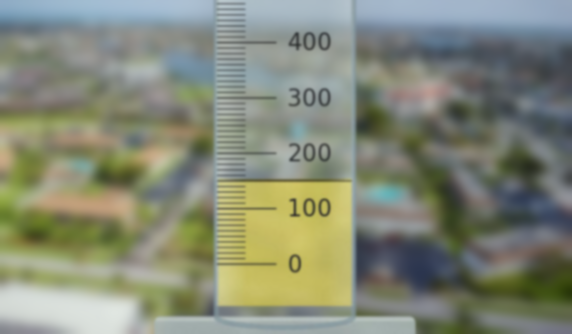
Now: 150
